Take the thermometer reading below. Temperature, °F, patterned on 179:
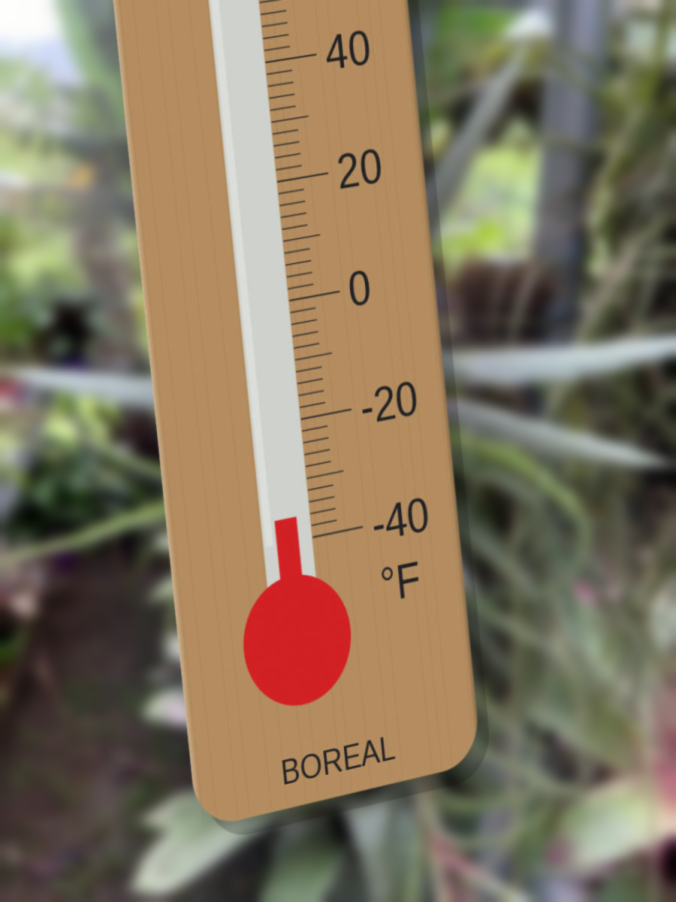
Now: -36
